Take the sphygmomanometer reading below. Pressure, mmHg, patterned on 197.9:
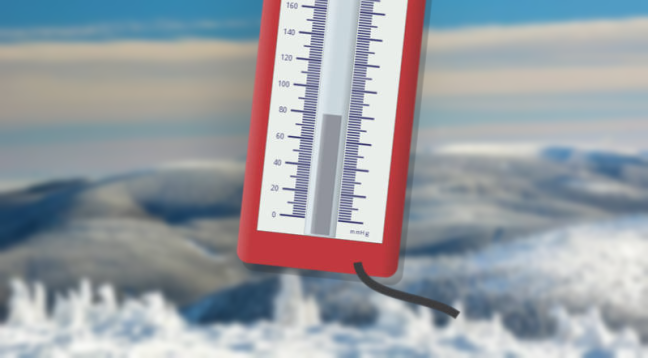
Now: 80
